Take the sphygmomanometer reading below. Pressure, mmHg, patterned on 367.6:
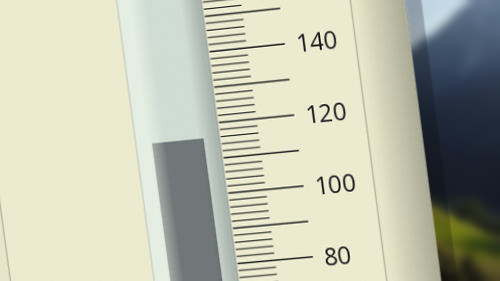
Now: 116
